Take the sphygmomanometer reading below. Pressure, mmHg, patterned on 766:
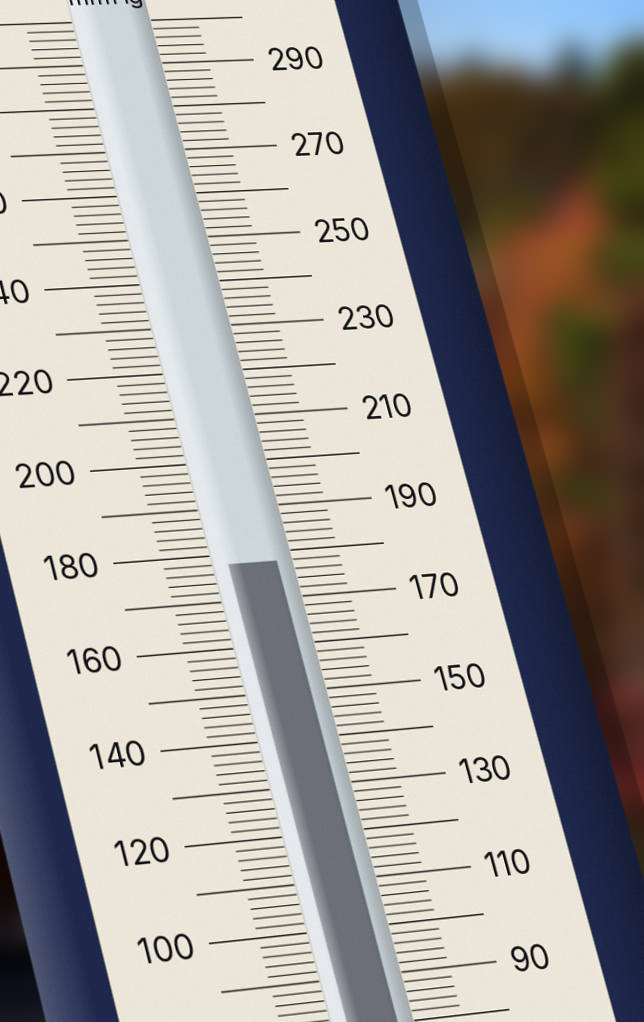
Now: 178
